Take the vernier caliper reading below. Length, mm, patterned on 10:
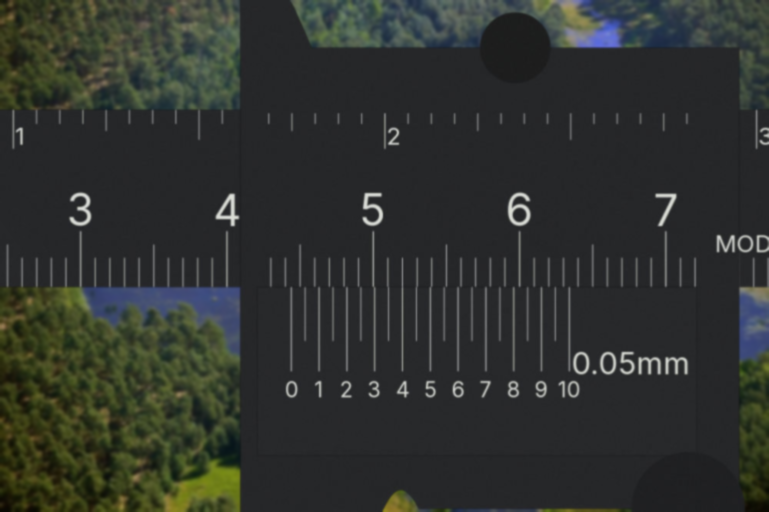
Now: 44.4
